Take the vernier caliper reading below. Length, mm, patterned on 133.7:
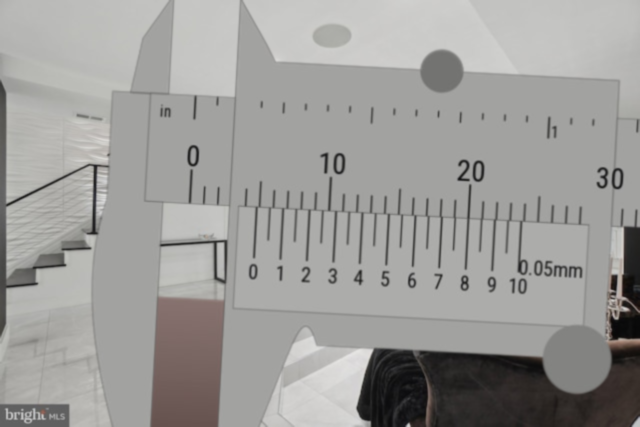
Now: 4.8
